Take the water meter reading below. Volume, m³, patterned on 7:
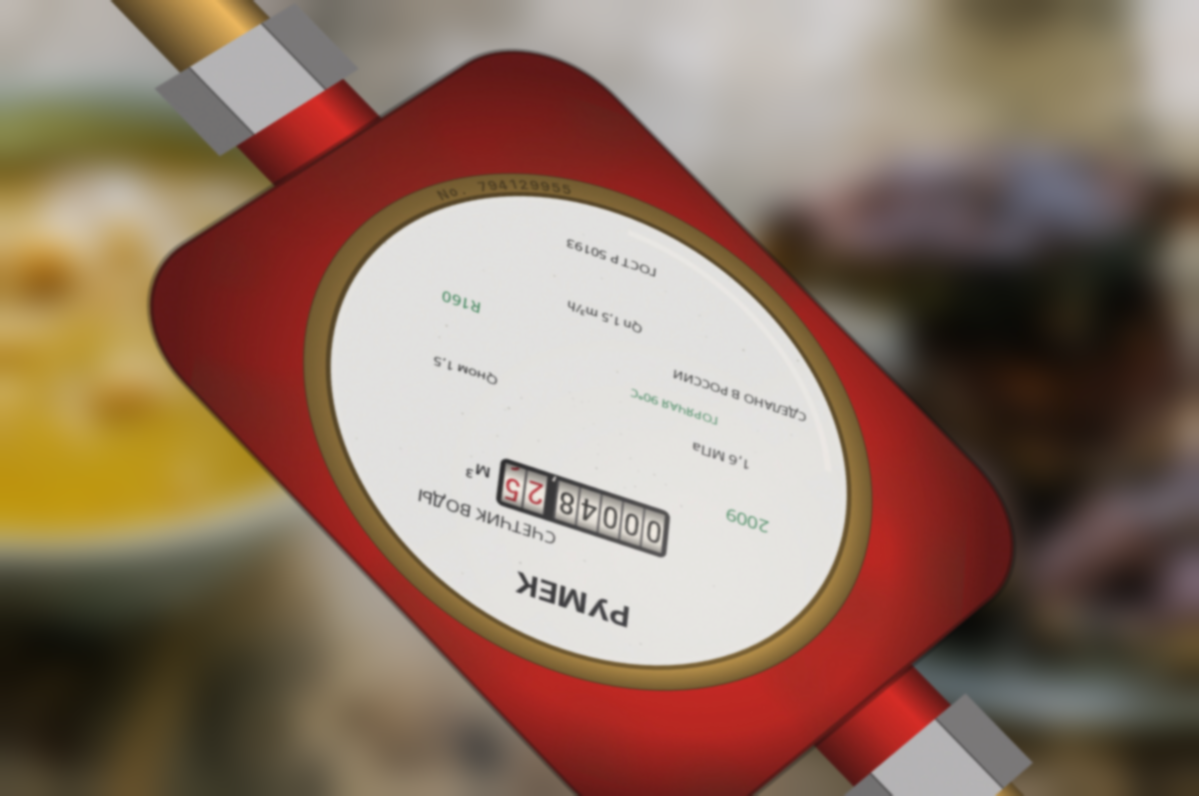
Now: 48.25
